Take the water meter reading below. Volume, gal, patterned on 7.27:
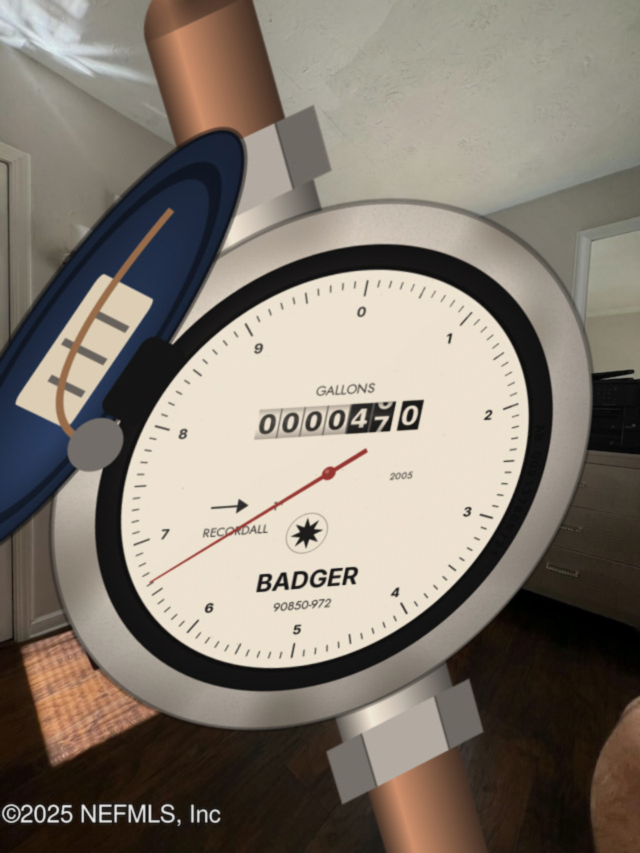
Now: 466.6
